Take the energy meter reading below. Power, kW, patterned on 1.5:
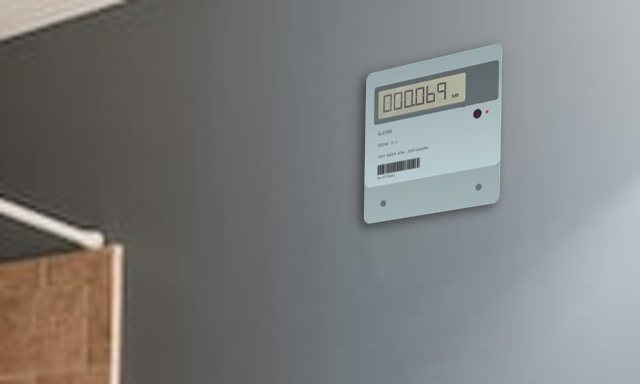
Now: 0.069
